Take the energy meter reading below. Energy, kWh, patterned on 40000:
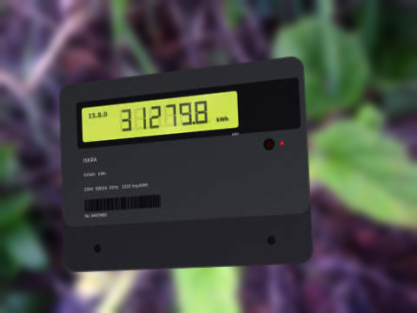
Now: 31279.8
